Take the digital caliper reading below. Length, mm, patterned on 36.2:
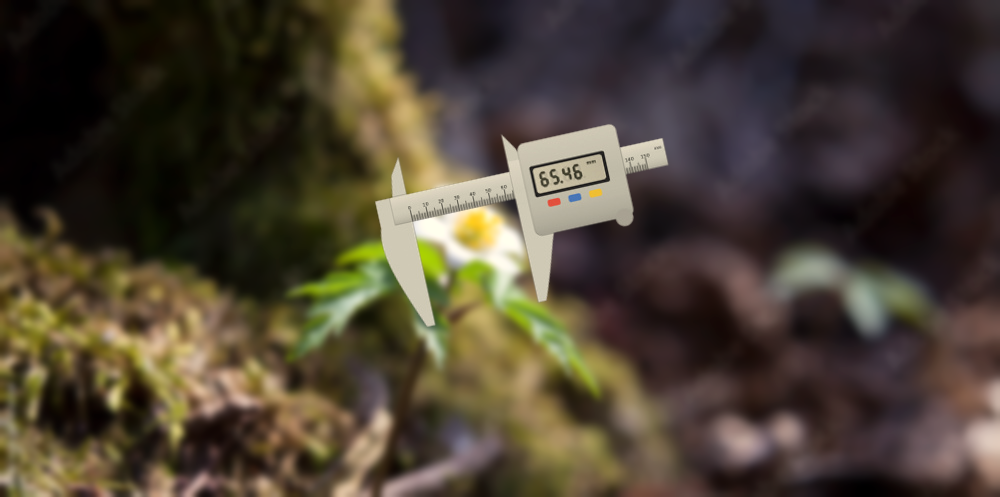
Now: 65.46
